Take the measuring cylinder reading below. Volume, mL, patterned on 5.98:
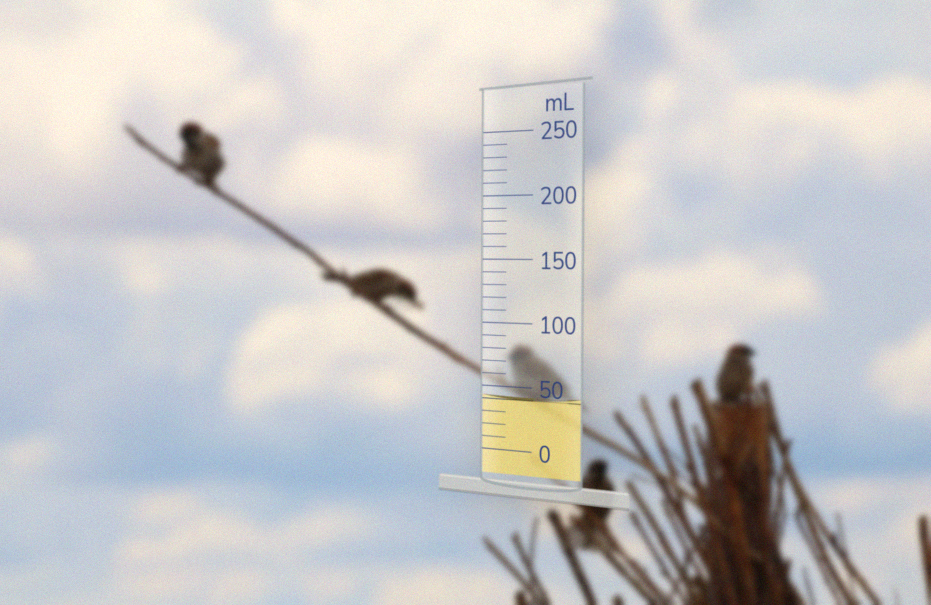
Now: 40
